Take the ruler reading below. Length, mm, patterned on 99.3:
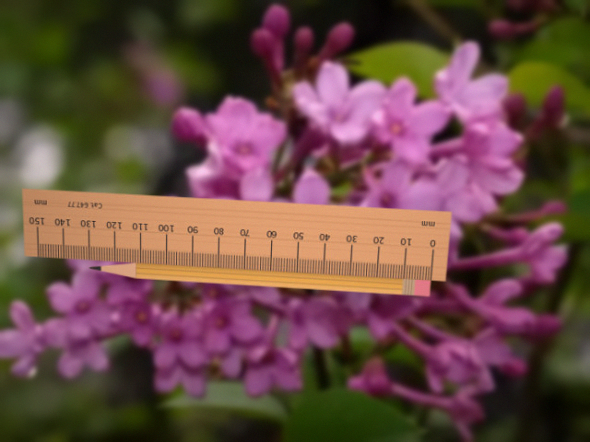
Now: 130
